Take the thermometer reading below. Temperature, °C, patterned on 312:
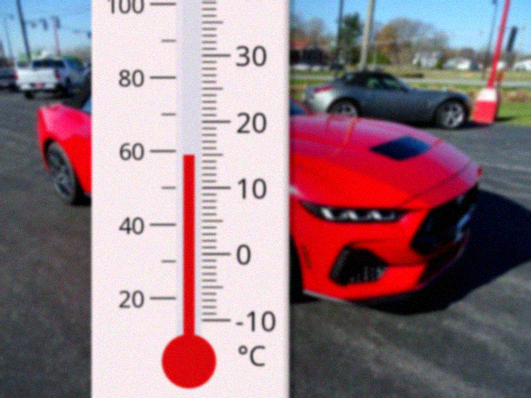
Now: 15
